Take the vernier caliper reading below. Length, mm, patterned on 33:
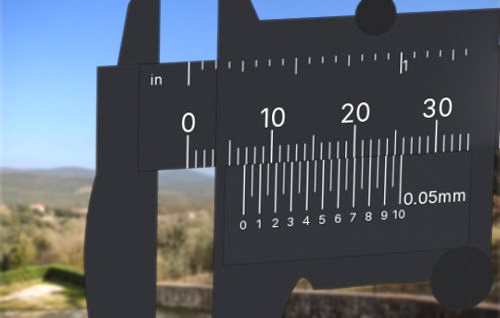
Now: 6.8
